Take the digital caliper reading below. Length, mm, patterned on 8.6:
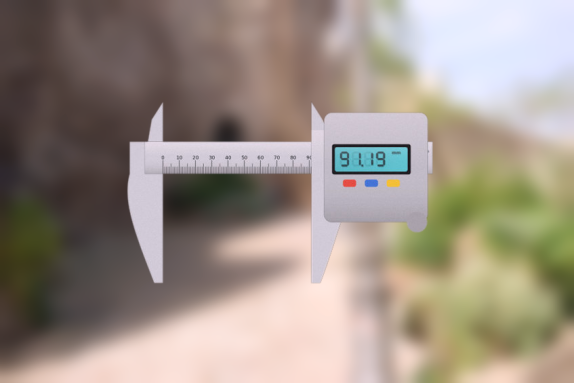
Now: 91.19
